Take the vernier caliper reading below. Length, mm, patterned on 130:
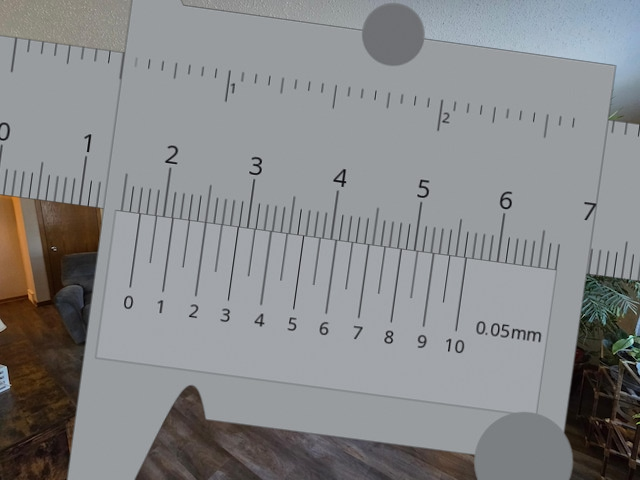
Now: 17.2
